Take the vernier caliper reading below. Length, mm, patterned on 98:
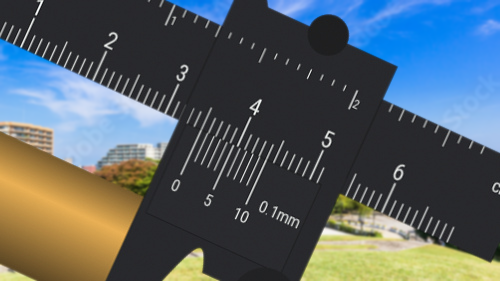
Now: 35.0
